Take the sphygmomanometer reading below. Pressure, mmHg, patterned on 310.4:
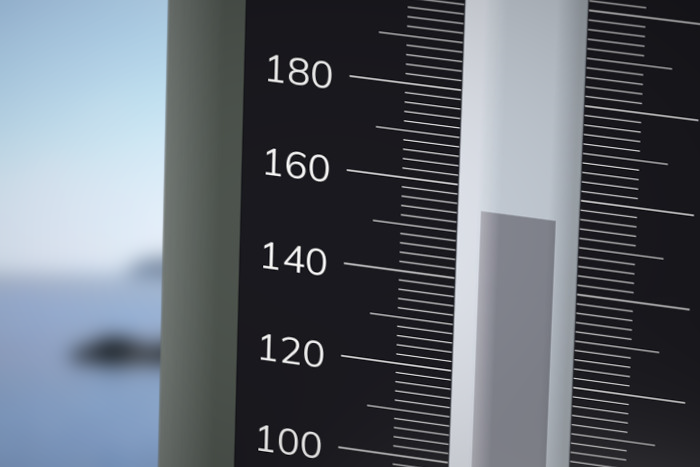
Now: 155
